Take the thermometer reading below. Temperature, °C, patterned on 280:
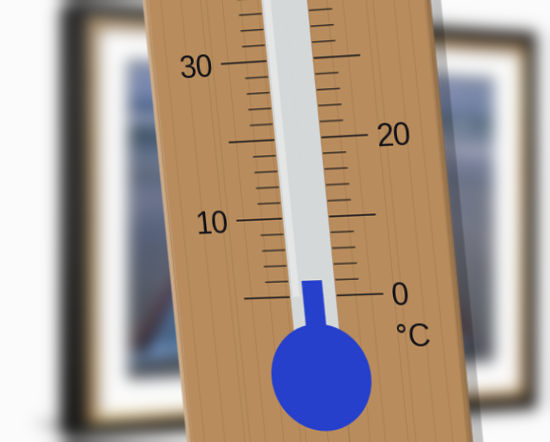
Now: 2
